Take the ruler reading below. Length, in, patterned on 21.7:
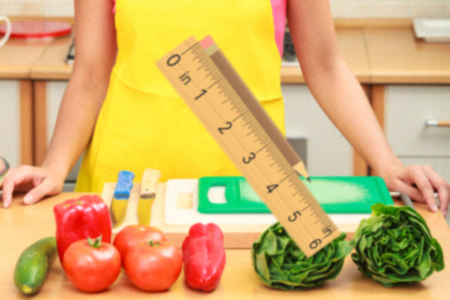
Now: 4.5
